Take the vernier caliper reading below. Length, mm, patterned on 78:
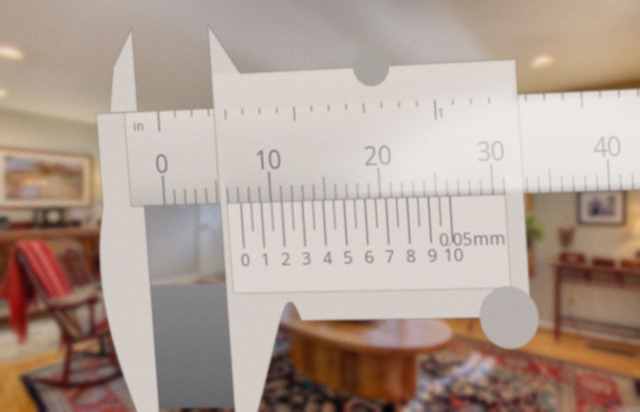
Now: 7.2
